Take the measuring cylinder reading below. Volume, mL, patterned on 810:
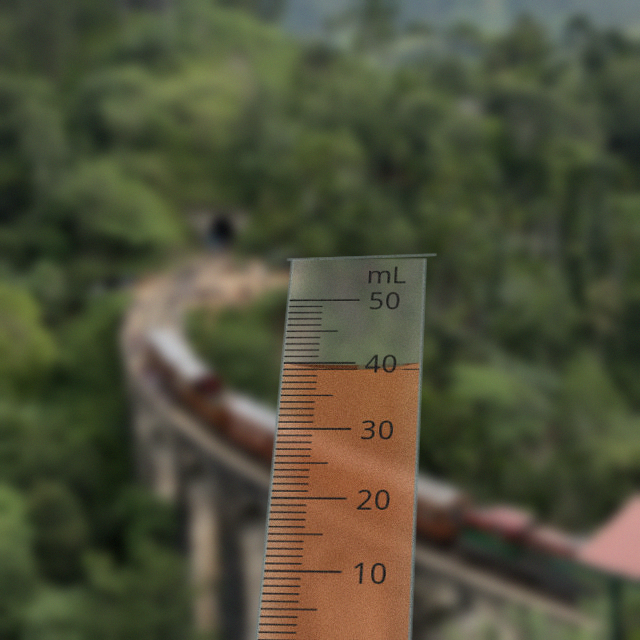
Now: 39
